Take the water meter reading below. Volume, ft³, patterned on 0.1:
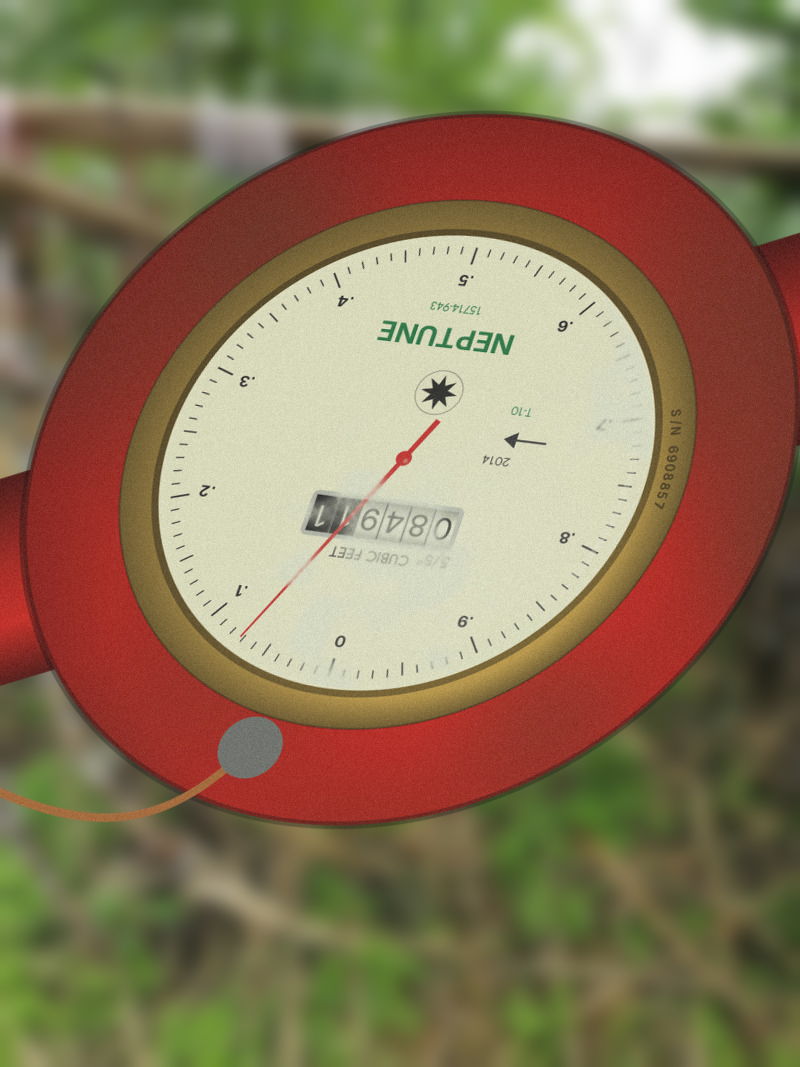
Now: 84911.07
